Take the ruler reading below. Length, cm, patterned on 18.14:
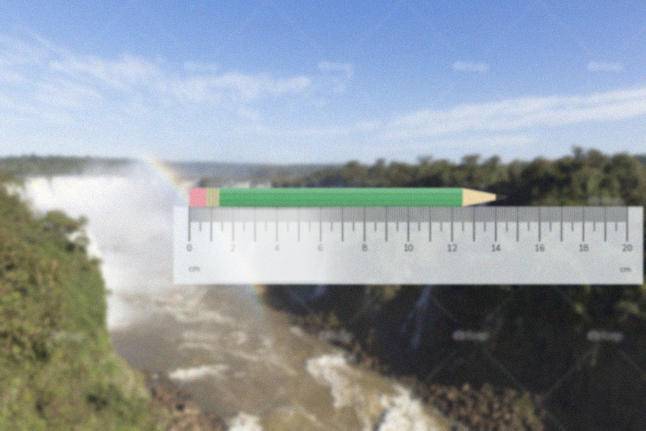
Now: 14.5
